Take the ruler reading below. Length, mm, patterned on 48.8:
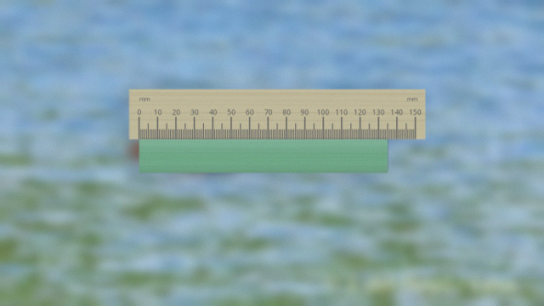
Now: 135
